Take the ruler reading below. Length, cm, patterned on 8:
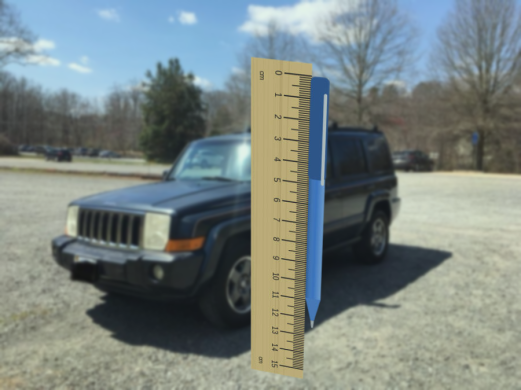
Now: 12.5
